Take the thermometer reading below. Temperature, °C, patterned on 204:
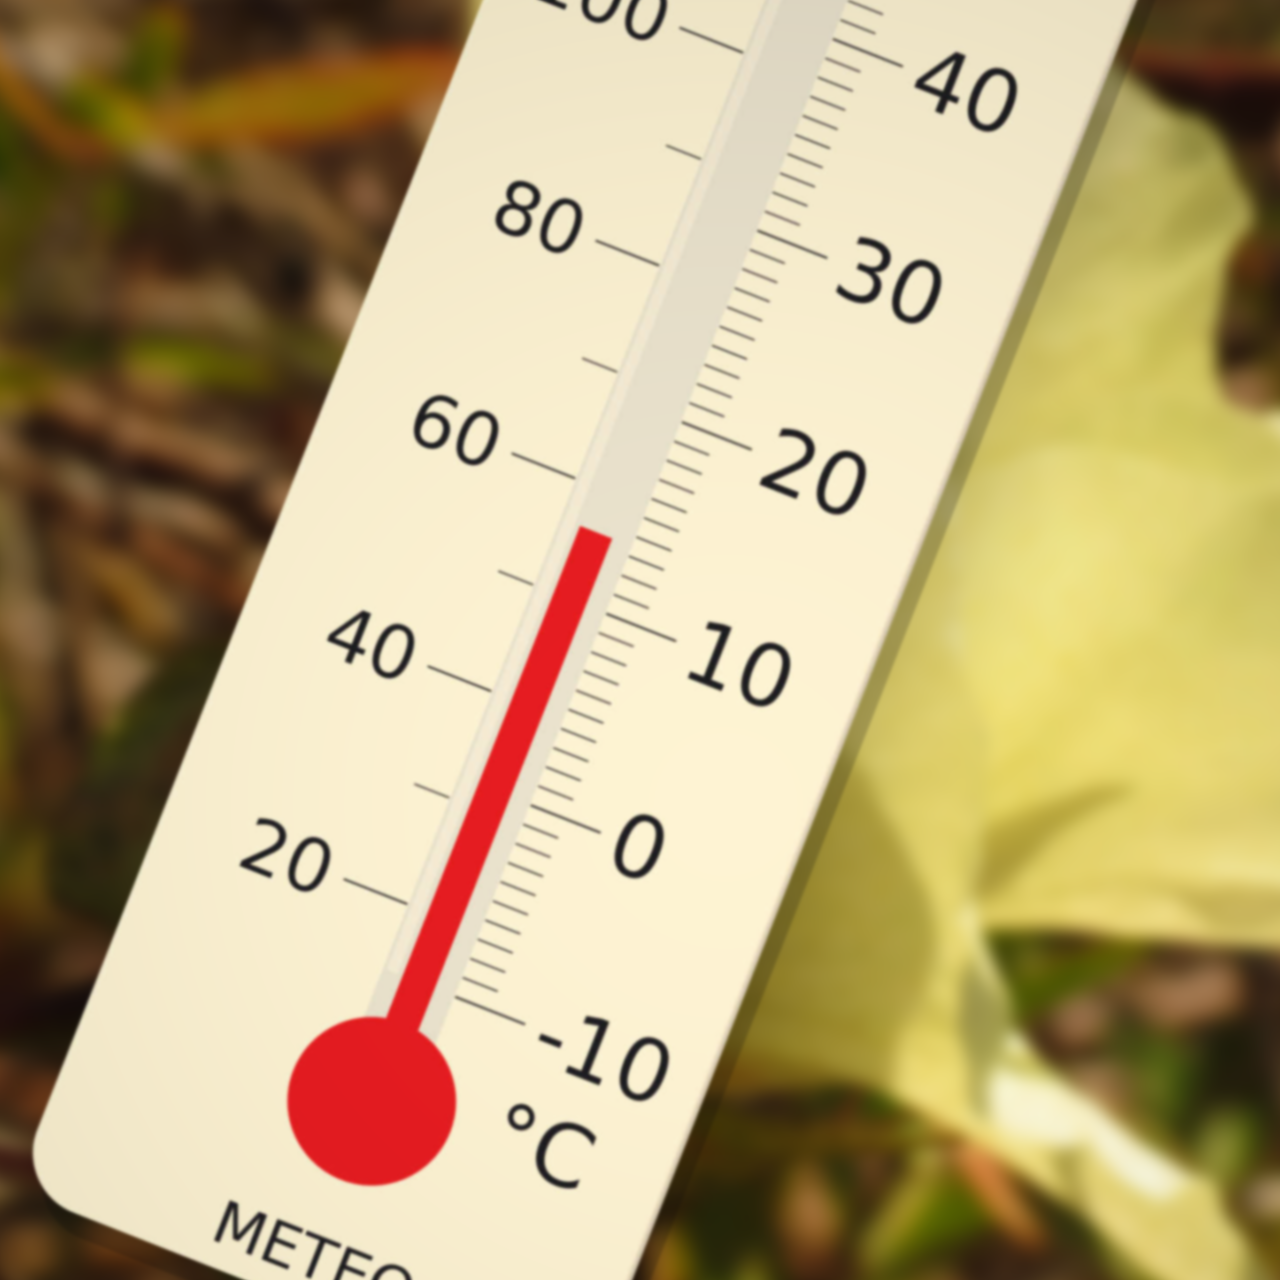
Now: 13.5
